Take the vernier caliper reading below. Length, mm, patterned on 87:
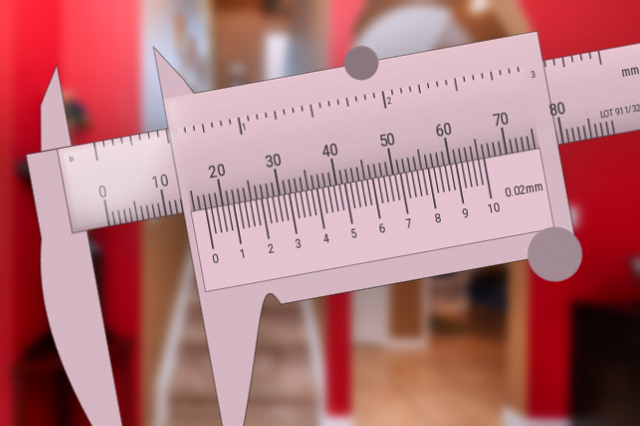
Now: 17.0
